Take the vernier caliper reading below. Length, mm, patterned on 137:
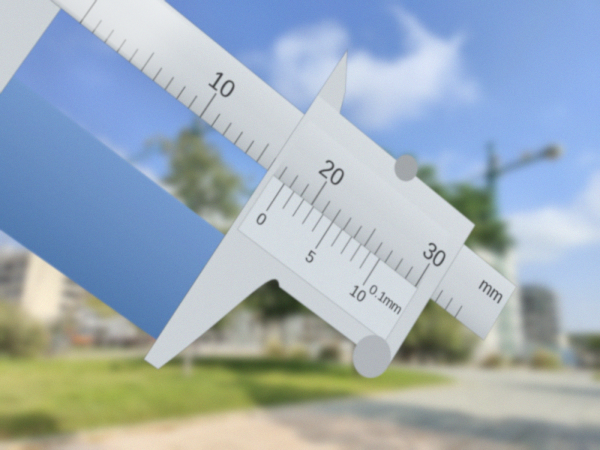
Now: 17.5
